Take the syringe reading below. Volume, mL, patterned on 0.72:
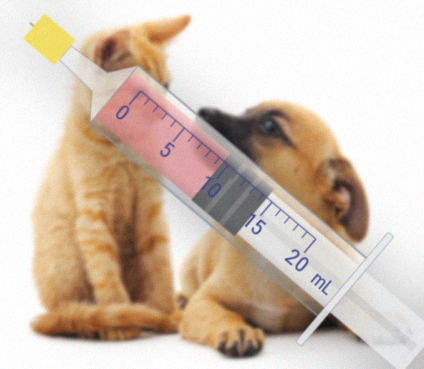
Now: 9.5
